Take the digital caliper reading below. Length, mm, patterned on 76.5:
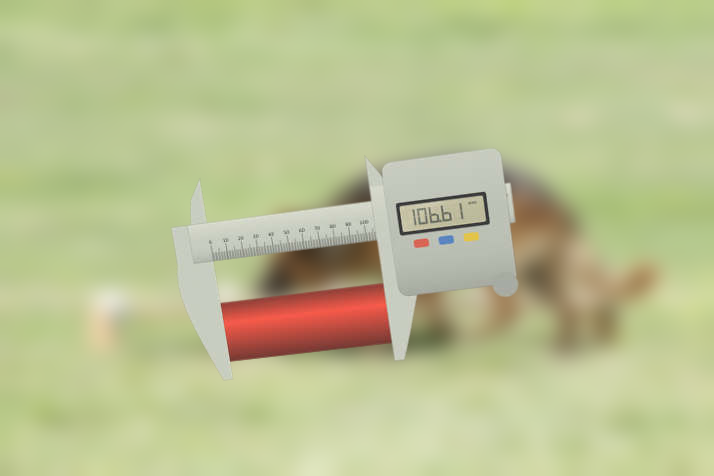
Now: 106.61
